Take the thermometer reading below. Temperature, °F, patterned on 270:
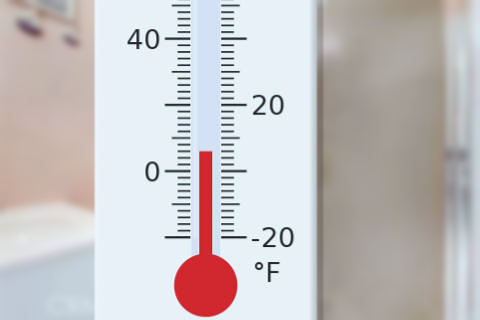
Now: 6
